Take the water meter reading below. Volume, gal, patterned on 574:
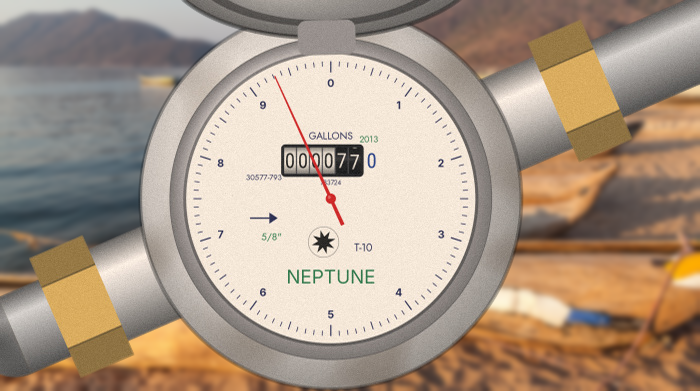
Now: 769.3
